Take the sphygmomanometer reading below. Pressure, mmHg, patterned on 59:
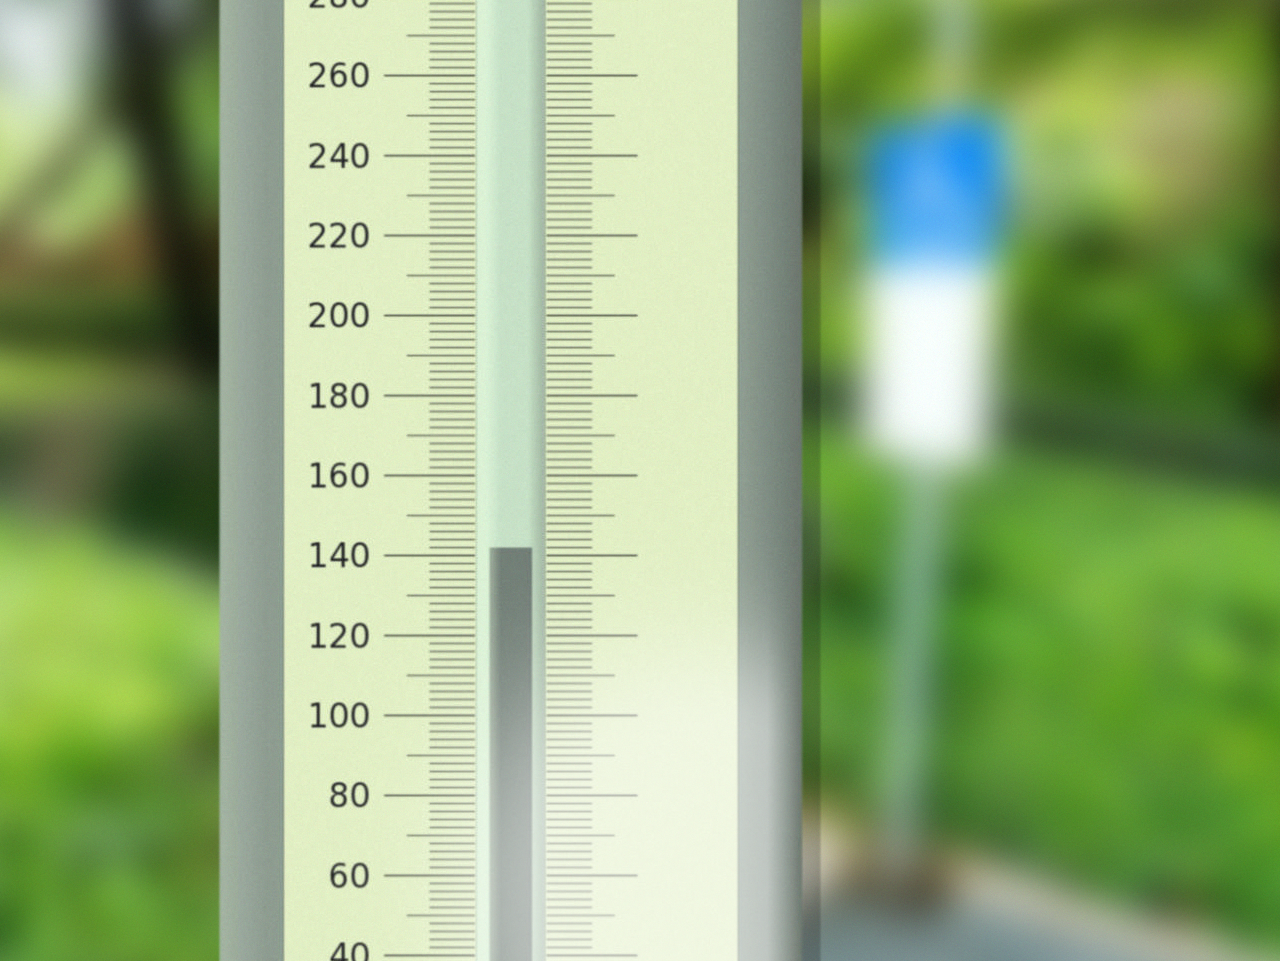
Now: 142
